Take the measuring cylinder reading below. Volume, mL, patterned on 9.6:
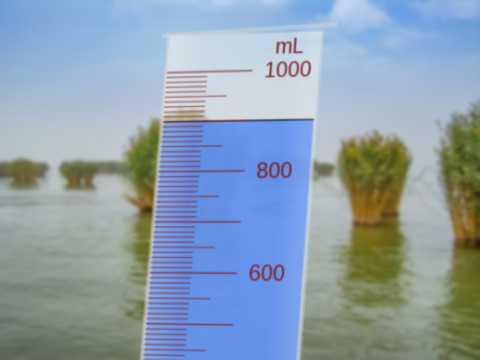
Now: 900
